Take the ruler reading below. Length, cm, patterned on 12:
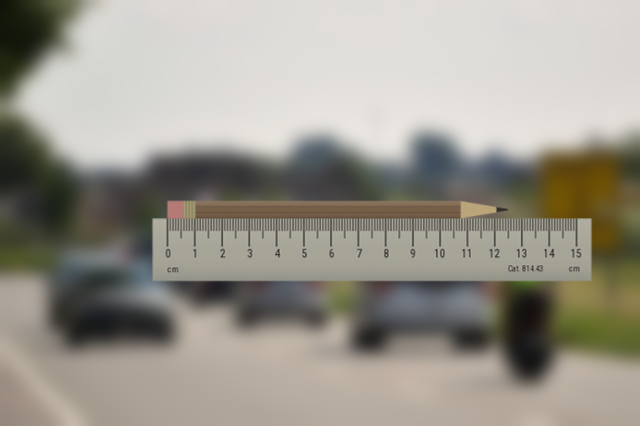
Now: 12.5
